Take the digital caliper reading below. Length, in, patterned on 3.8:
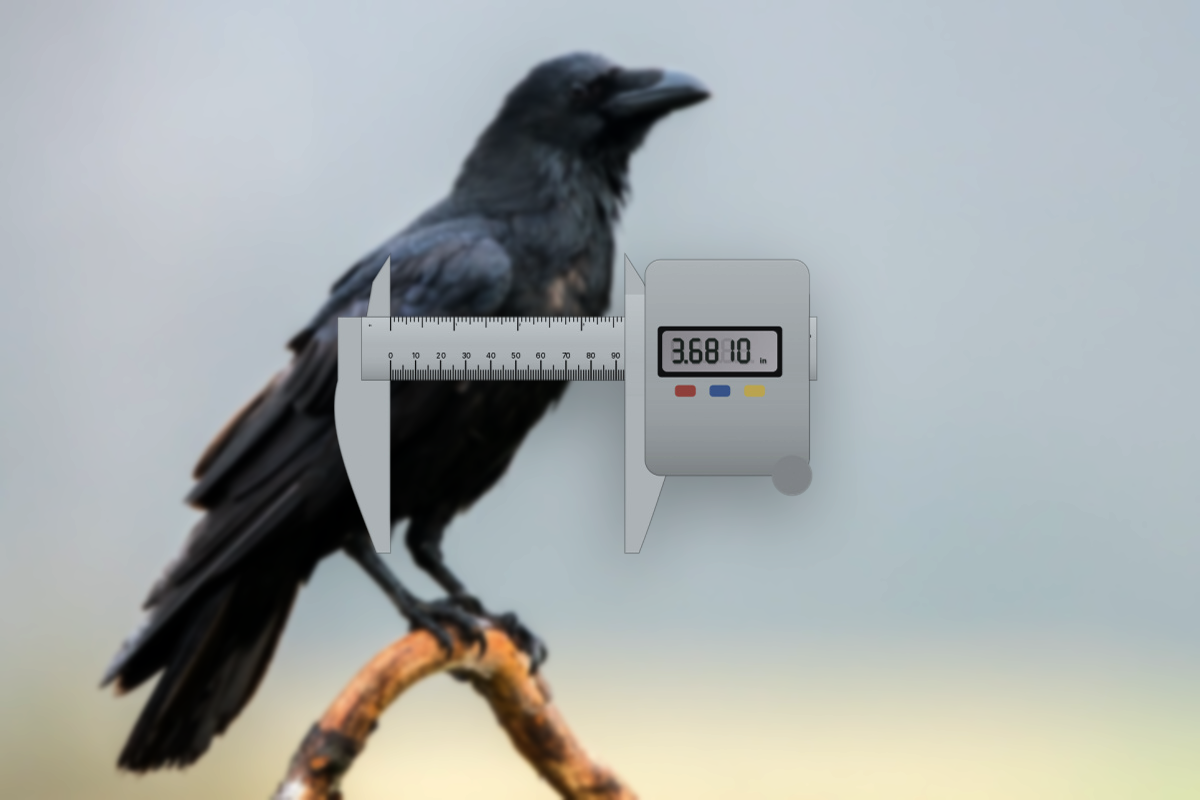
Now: 3.6810
